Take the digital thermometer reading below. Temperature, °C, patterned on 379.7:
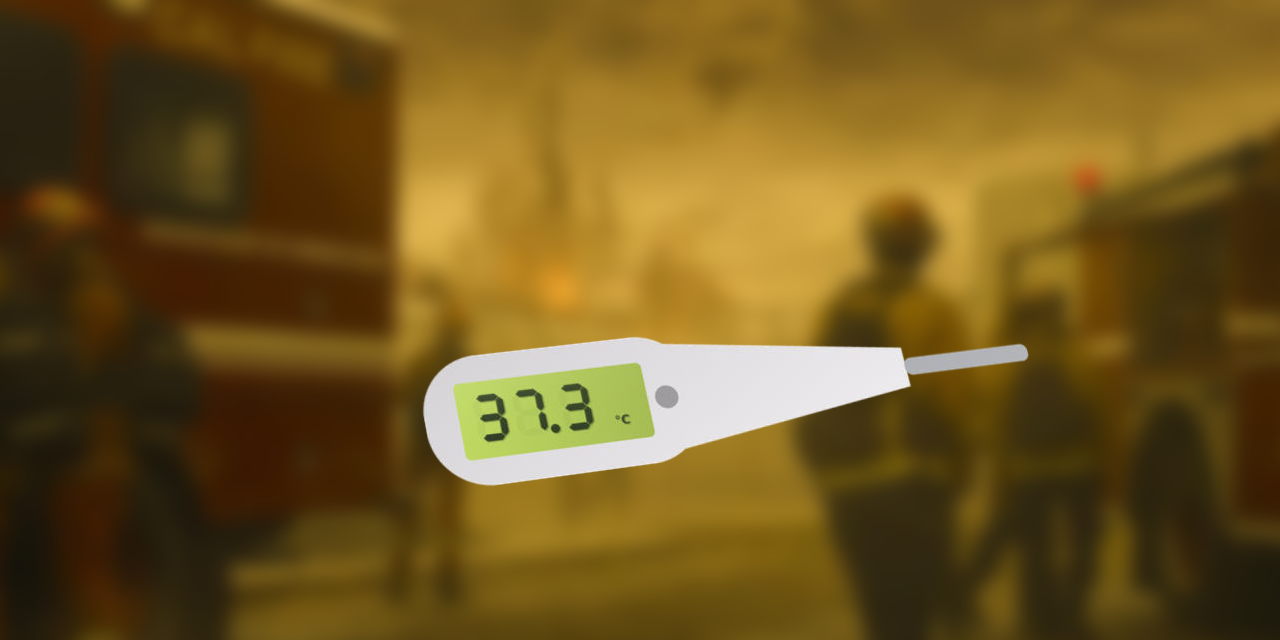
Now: 37.3
